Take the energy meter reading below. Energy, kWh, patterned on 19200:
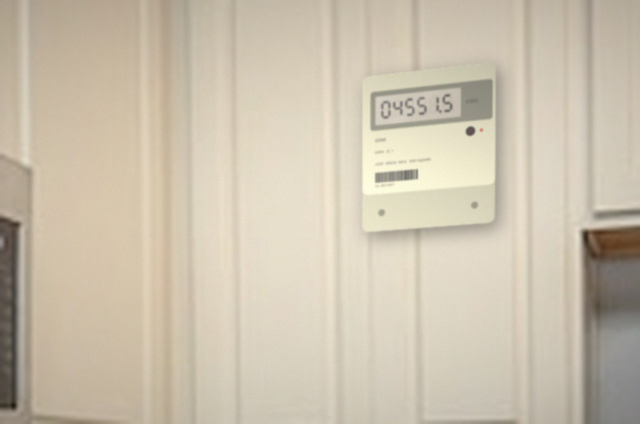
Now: 4551.5
